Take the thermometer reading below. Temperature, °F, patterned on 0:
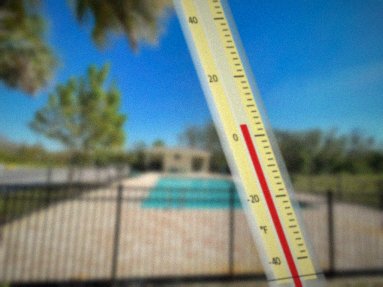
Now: 4
